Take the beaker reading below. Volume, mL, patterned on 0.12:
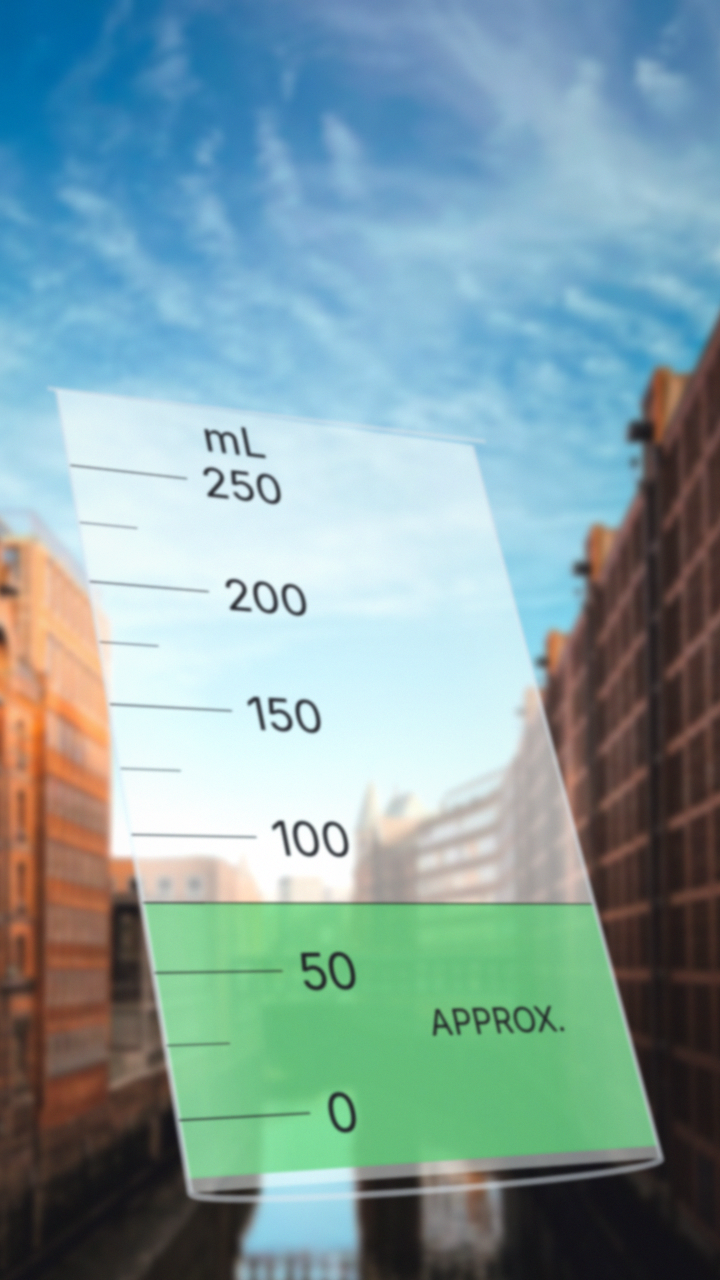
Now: 75
